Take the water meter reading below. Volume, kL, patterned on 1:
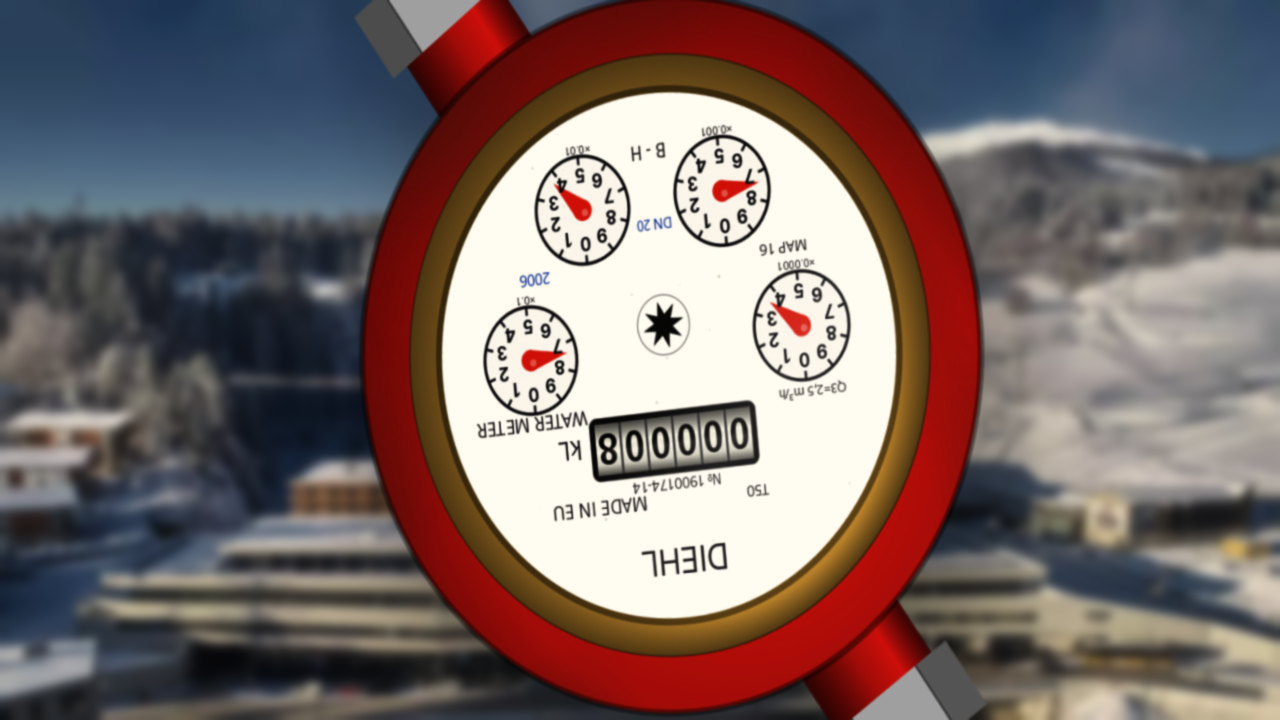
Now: 8.7373
